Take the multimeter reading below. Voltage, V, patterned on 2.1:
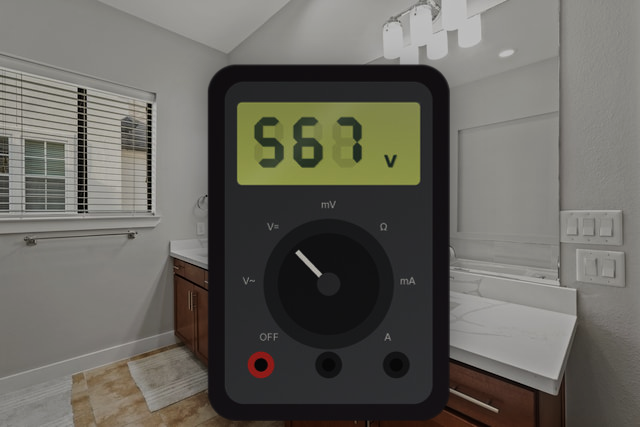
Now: 567
